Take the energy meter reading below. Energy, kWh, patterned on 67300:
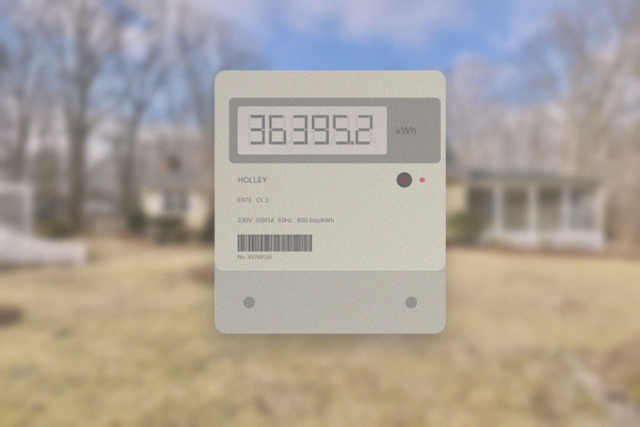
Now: 36395.2
